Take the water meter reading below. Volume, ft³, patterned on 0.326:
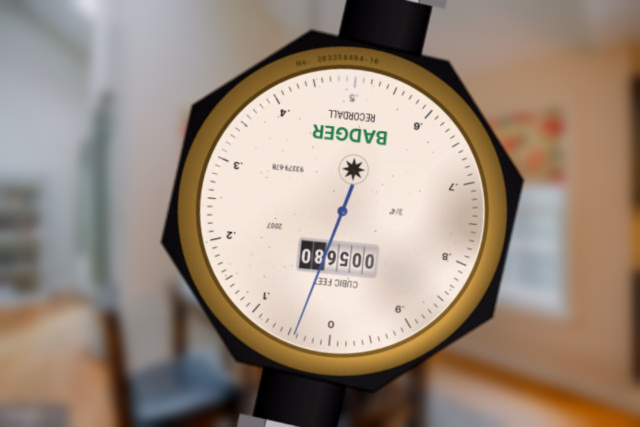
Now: 5680.04
